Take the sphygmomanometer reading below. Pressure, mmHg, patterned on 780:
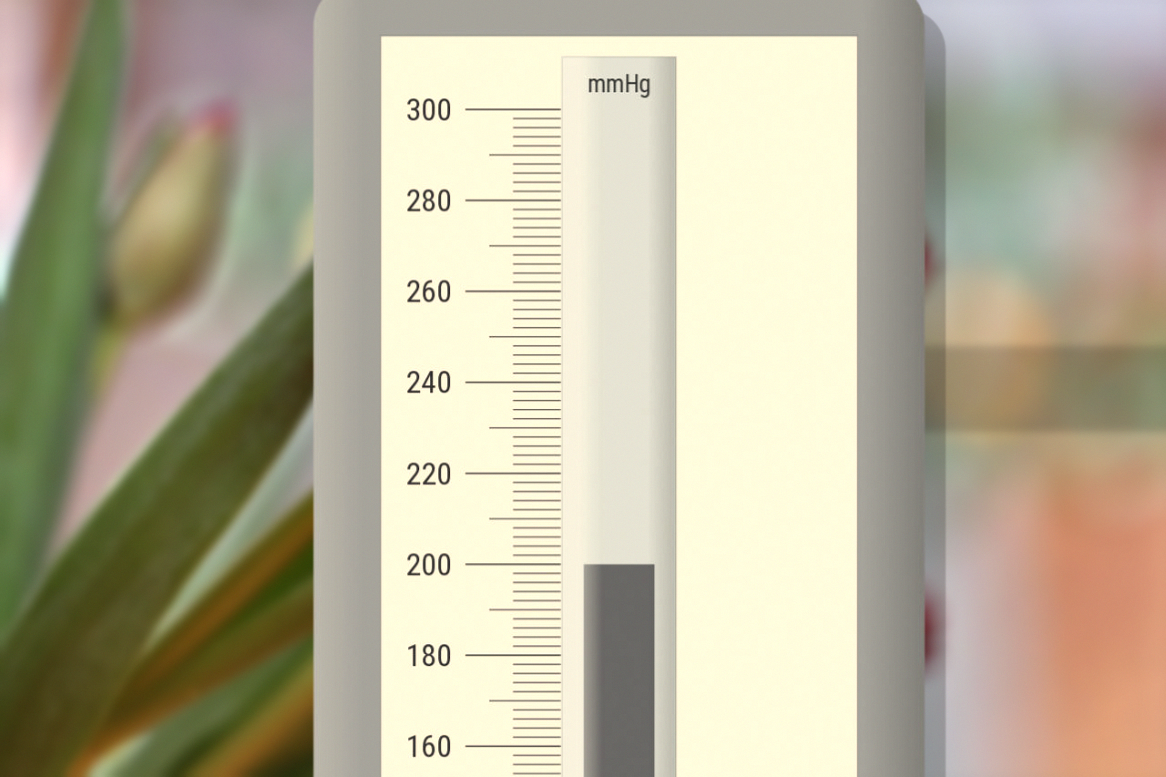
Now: 200
